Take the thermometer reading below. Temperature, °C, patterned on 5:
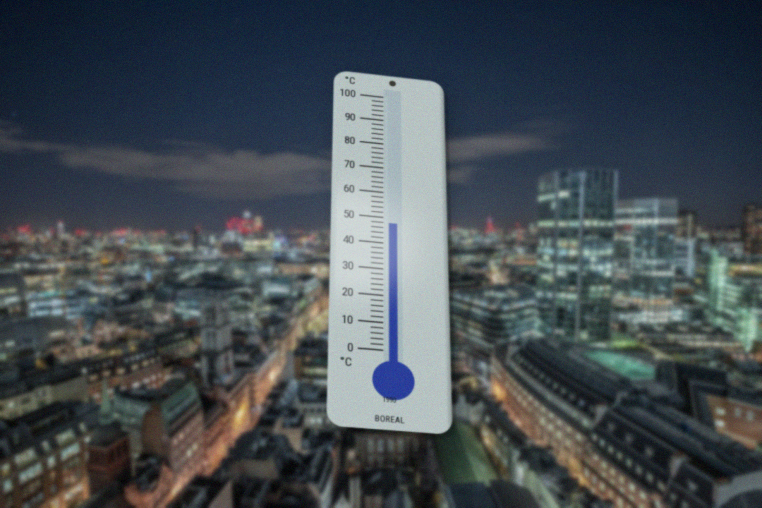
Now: 48
